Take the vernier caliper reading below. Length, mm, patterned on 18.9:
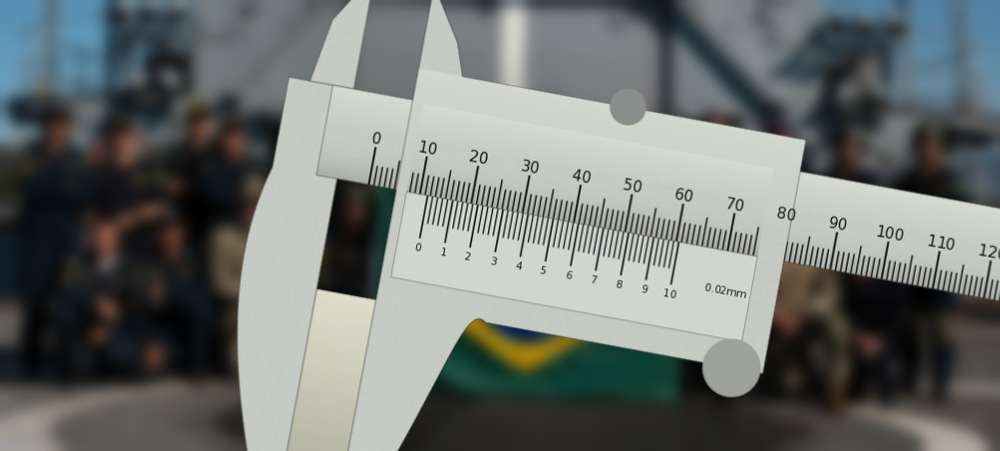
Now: 11.5
